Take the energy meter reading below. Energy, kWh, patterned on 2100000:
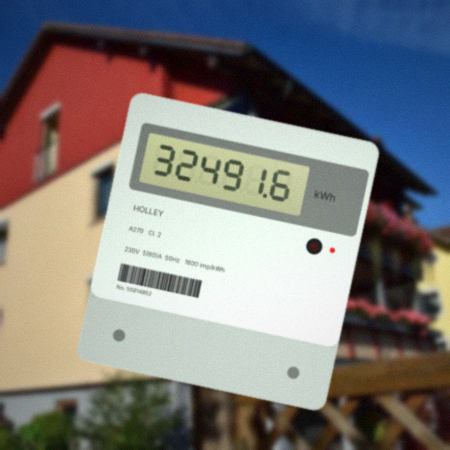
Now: 32491.6
